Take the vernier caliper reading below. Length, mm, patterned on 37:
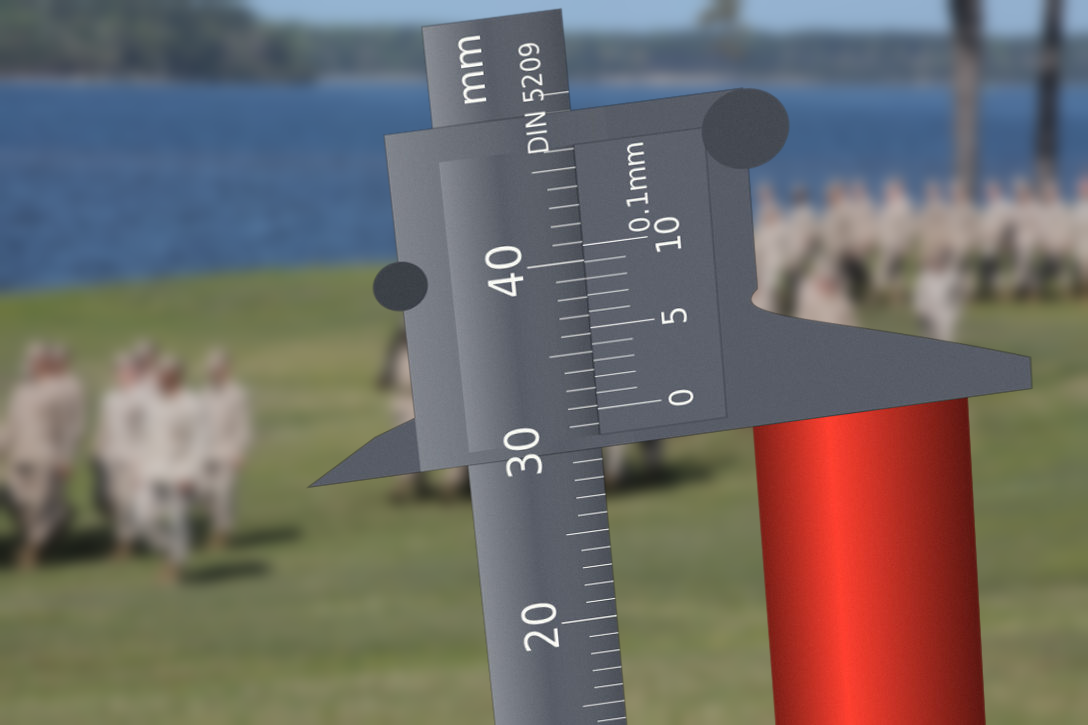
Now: 31.8
